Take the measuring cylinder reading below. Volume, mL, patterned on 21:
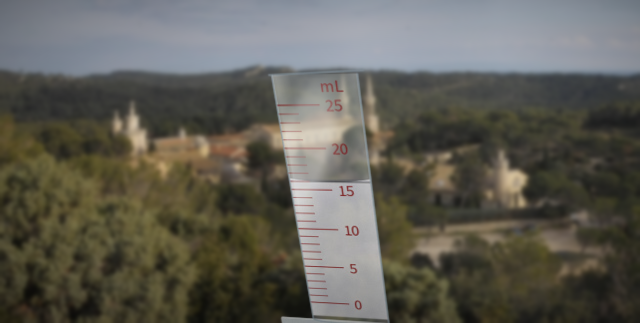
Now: 16
